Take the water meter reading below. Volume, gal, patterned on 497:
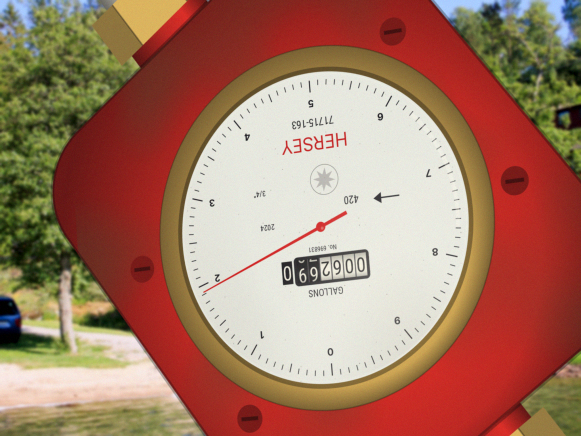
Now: 62691.9
